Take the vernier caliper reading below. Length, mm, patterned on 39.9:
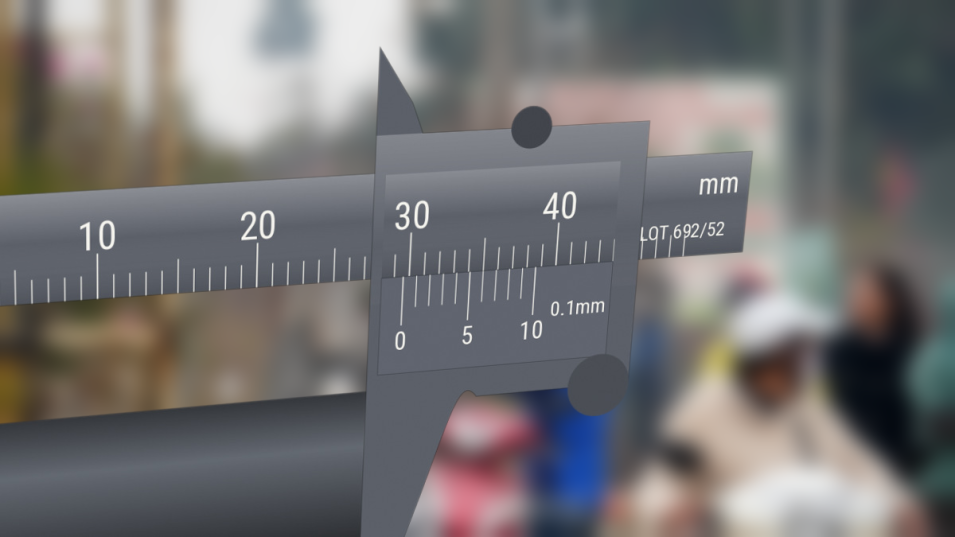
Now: 29.6
